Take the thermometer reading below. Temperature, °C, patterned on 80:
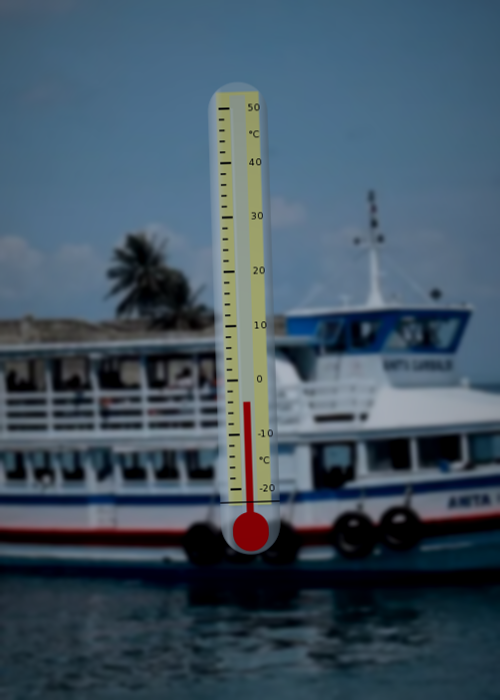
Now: -4
